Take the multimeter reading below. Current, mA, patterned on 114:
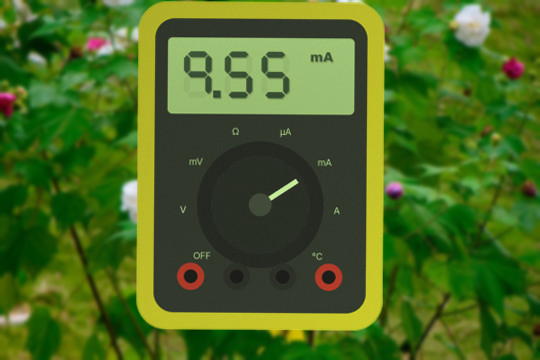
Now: 9.55
